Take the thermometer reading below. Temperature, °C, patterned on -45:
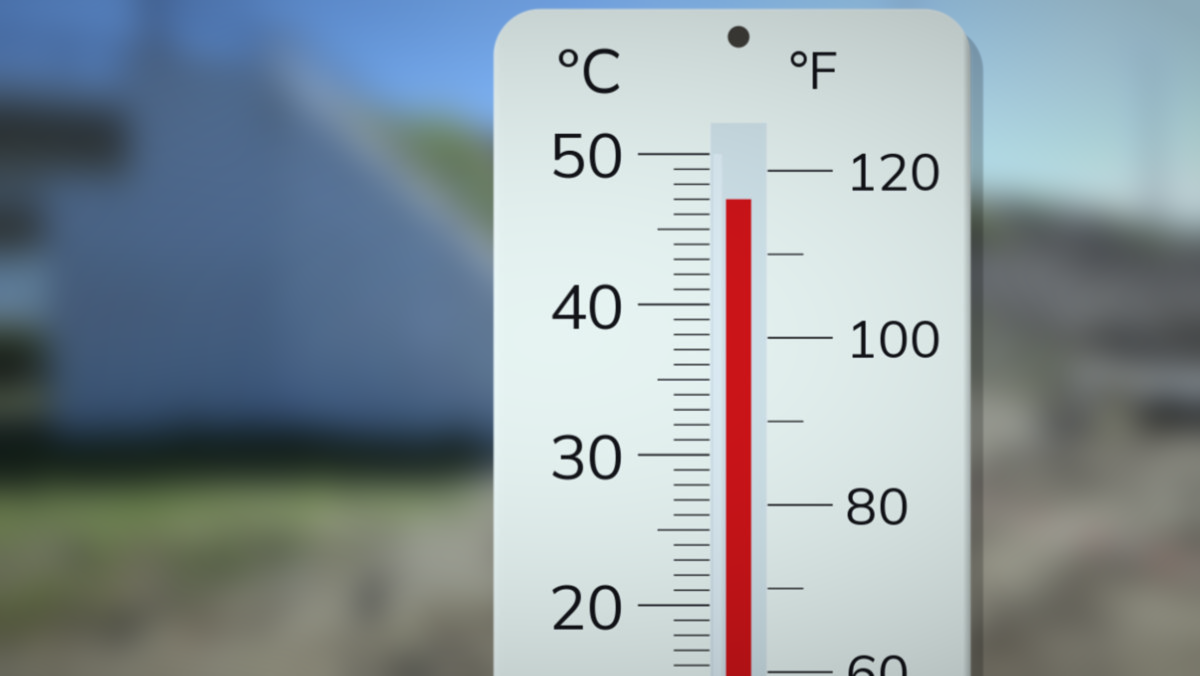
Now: 47
